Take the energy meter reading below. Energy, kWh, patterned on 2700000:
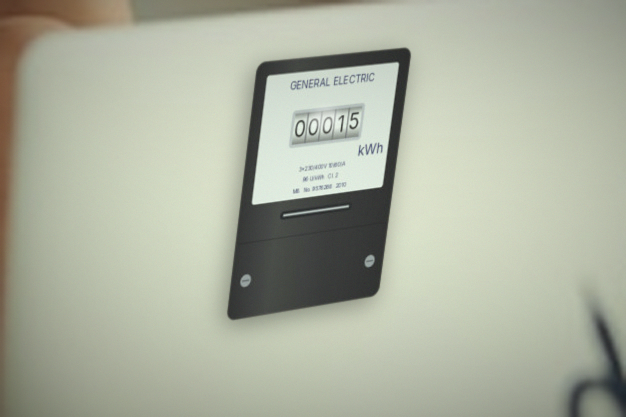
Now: 15
